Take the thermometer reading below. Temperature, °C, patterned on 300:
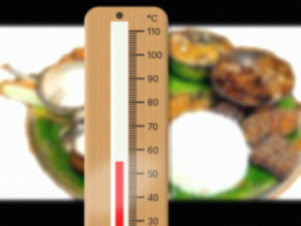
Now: 55
